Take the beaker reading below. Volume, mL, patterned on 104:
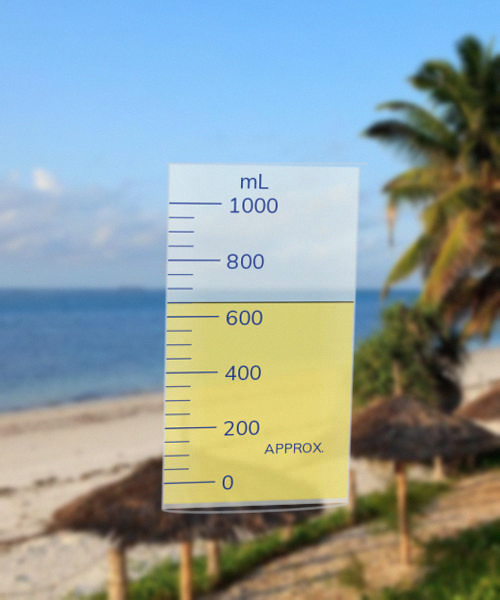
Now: 650
